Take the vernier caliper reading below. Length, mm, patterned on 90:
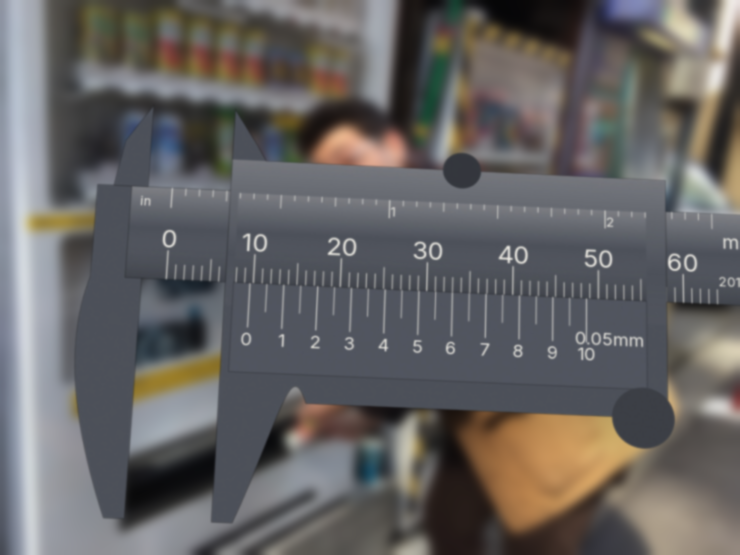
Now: 9.6
